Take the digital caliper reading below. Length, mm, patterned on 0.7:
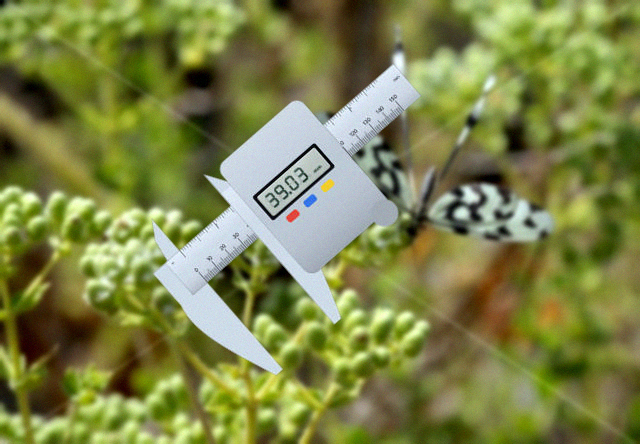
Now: 39.03
